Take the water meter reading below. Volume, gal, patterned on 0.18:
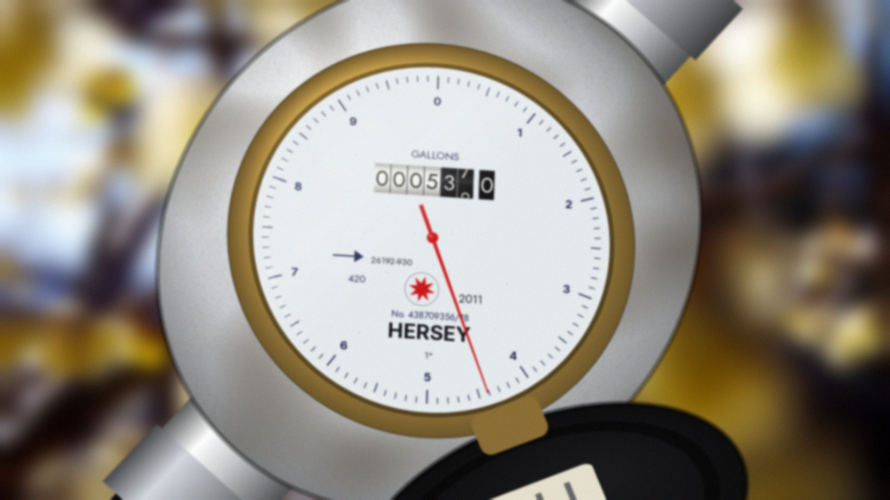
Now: 5374.4
